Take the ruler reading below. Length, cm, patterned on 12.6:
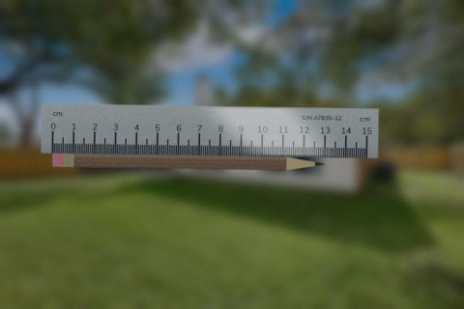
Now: 13
